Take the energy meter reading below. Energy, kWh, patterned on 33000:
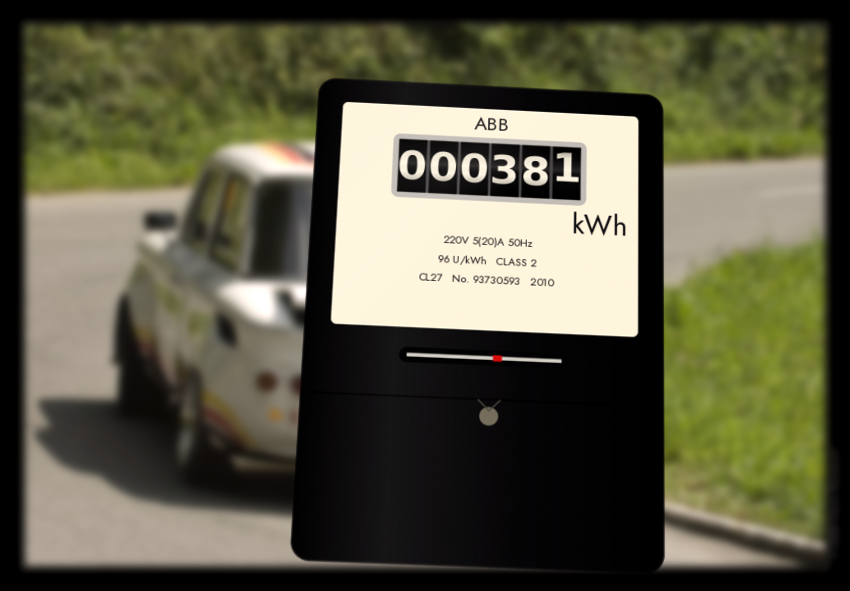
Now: 381
